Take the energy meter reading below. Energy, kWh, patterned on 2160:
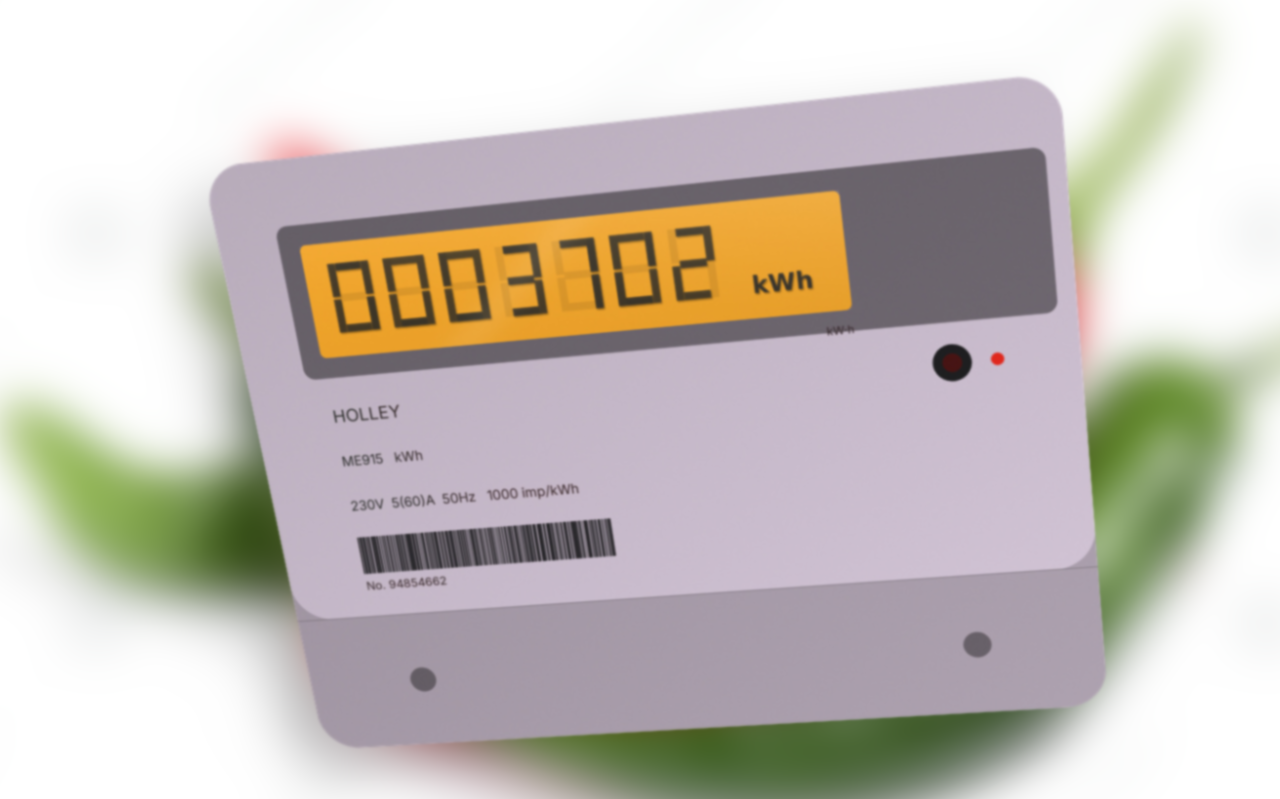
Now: 3702
